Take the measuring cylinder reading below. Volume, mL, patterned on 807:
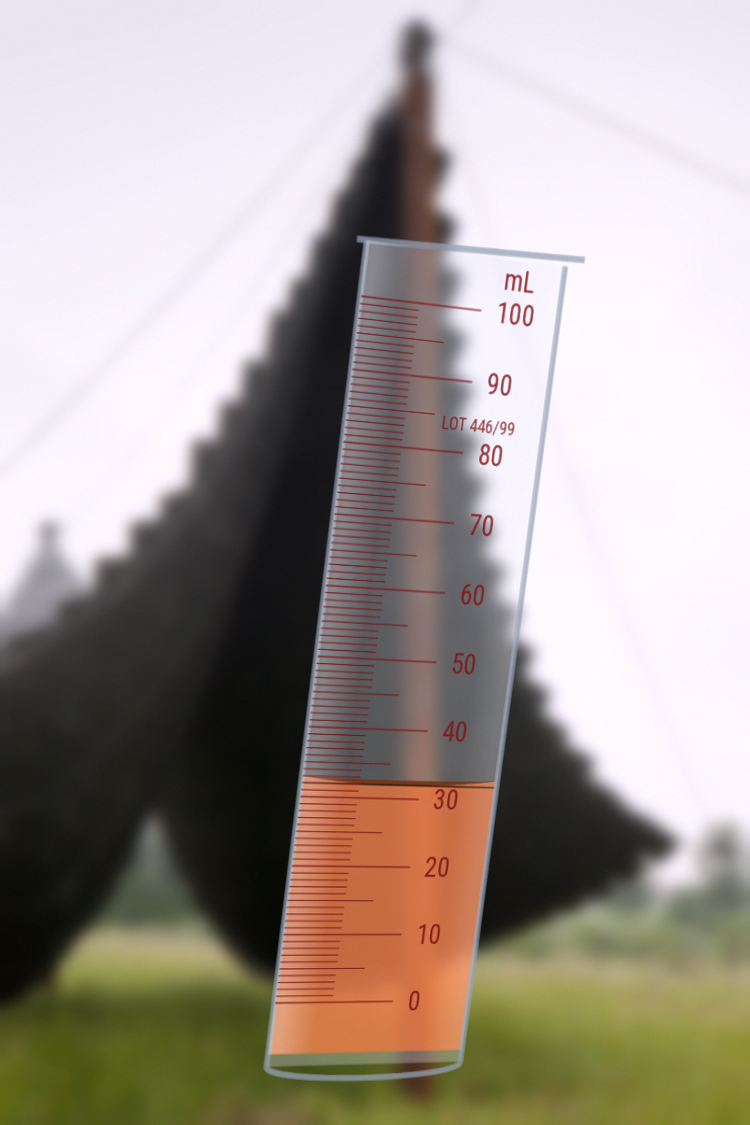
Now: 32
